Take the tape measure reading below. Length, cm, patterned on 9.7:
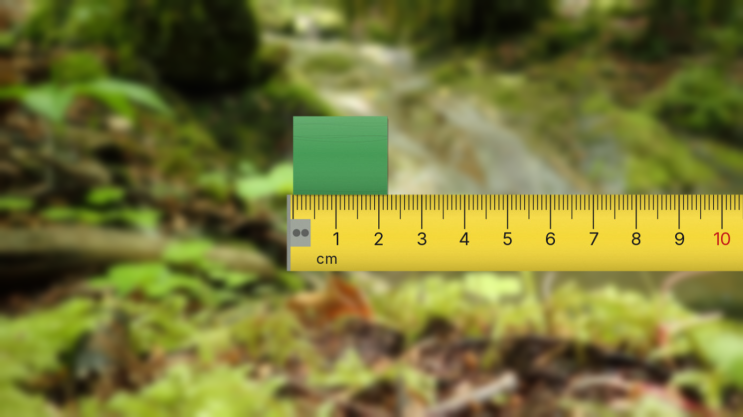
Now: 2.2
